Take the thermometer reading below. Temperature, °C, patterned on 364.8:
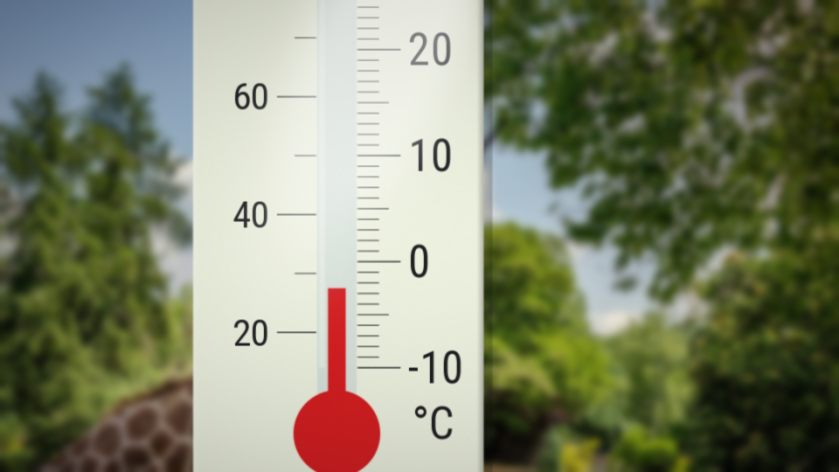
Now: -2.5
